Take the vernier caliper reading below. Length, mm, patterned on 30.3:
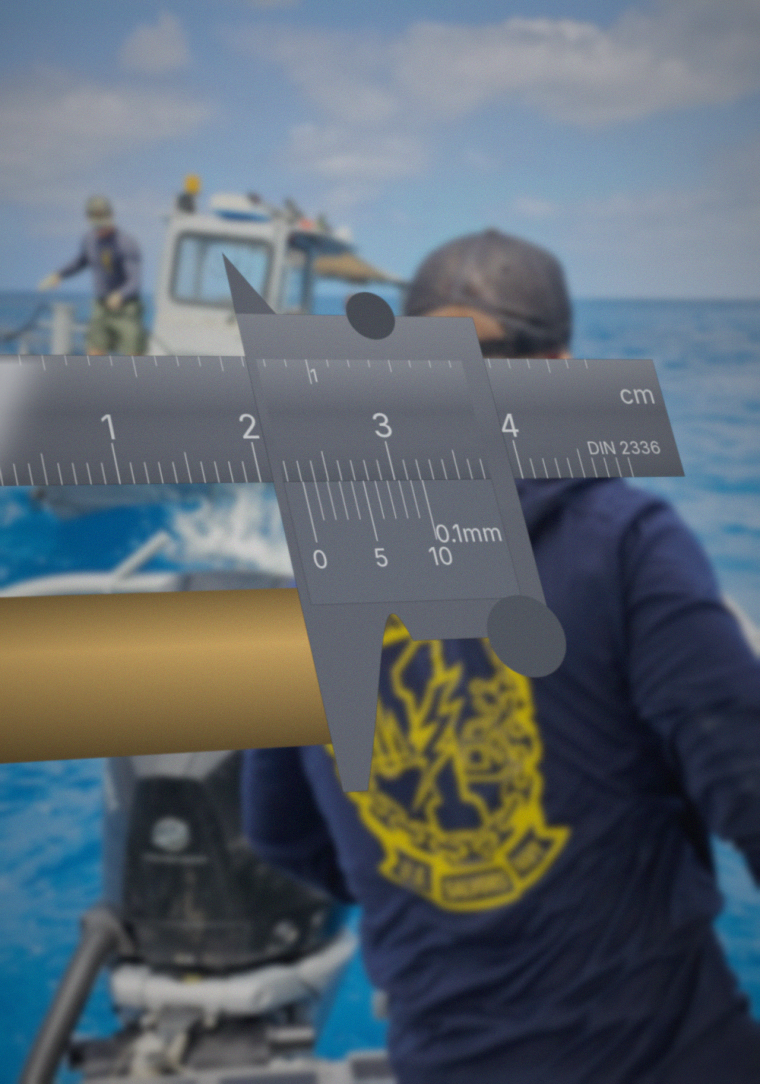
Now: 23.1
